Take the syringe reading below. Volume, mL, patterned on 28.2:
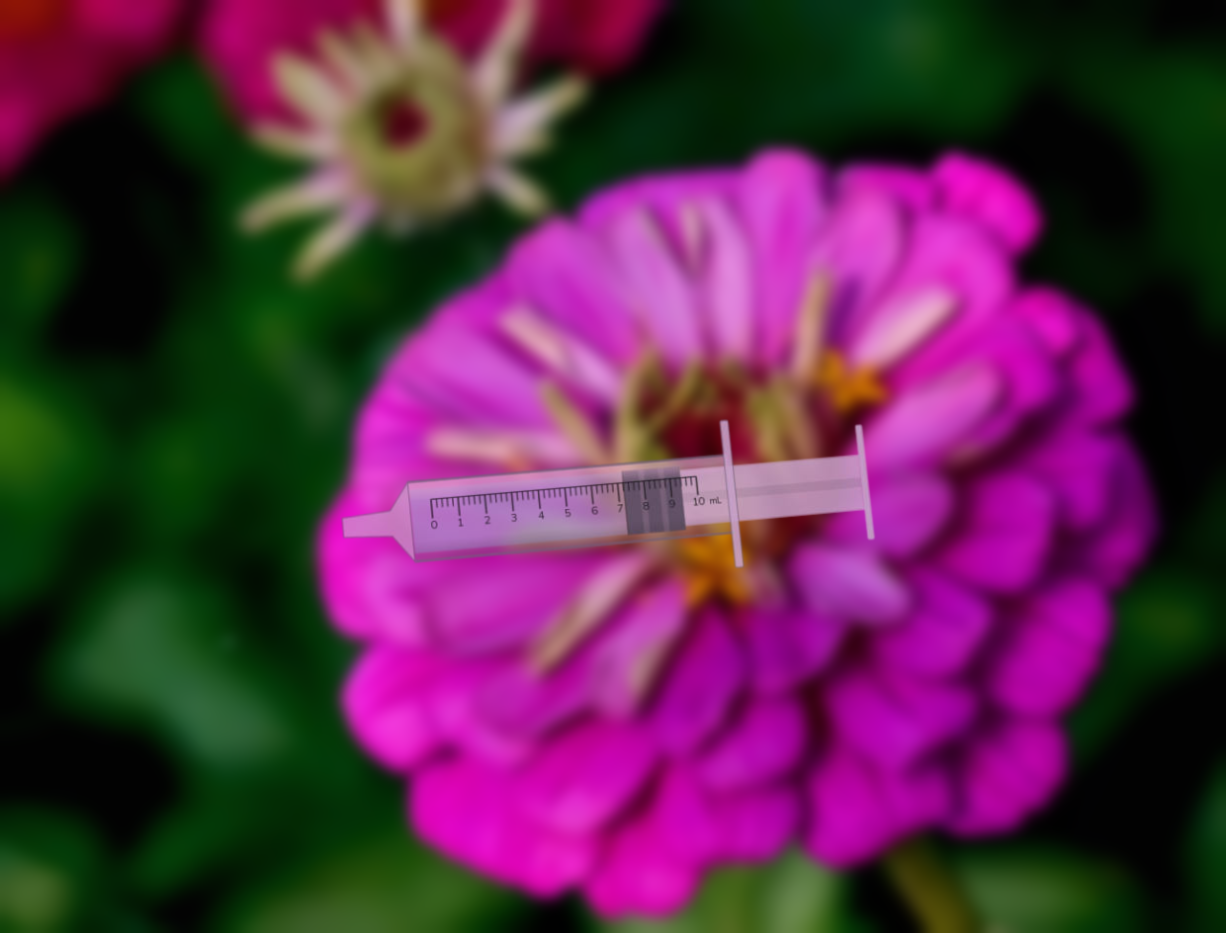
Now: 7.2
